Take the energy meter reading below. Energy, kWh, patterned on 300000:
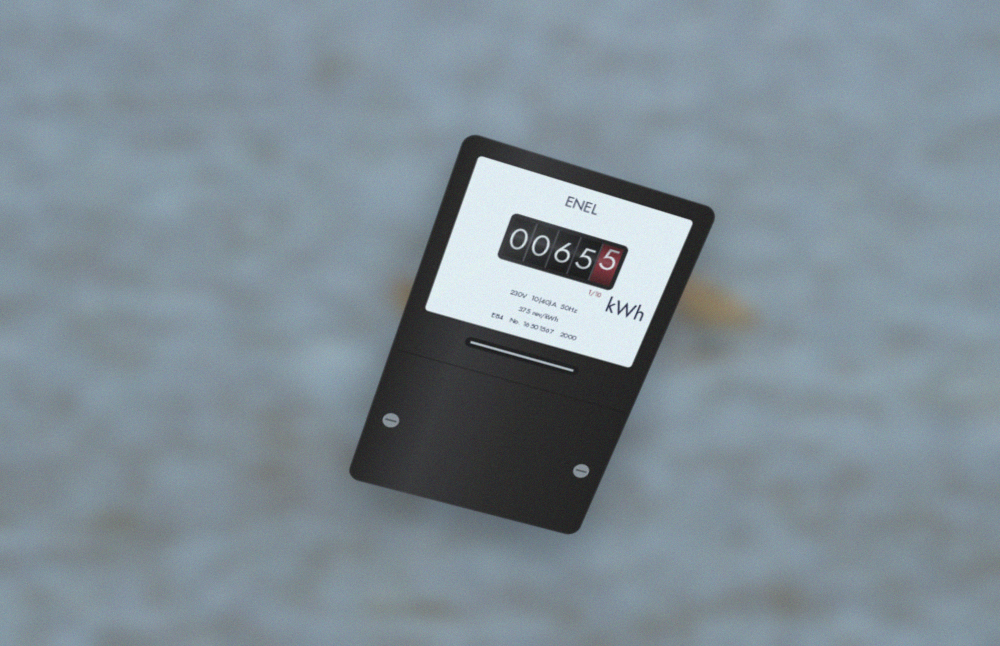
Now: 65.5
